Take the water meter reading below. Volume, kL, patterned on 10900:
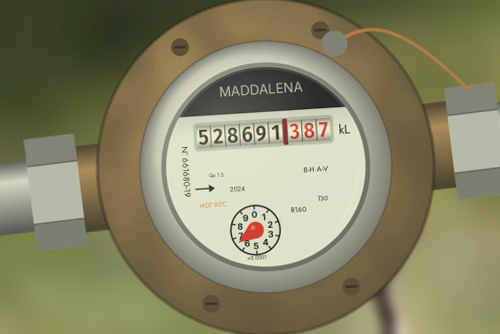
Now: 528691.3876
